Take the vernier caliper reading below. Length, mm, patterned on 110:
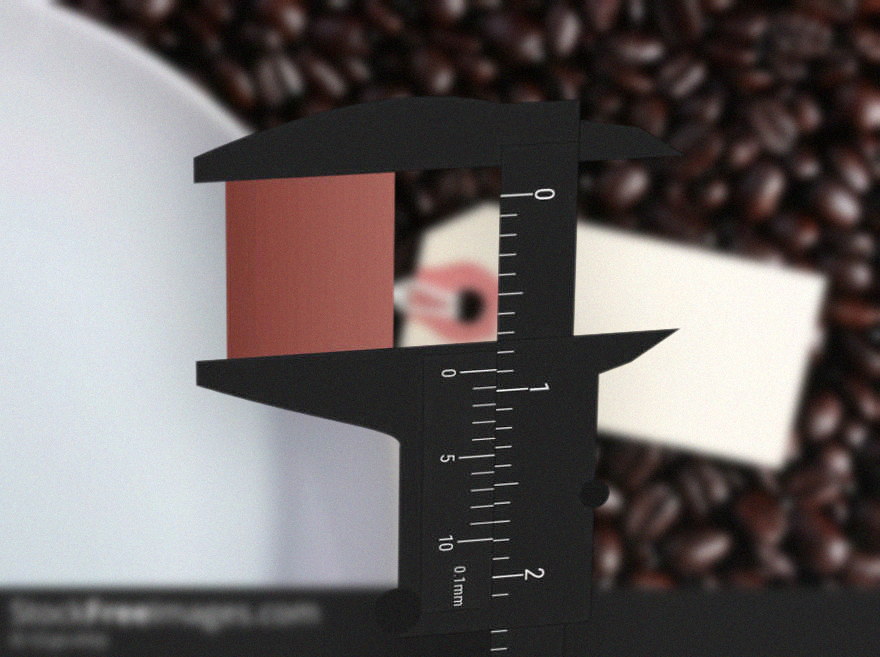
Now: 8.9
